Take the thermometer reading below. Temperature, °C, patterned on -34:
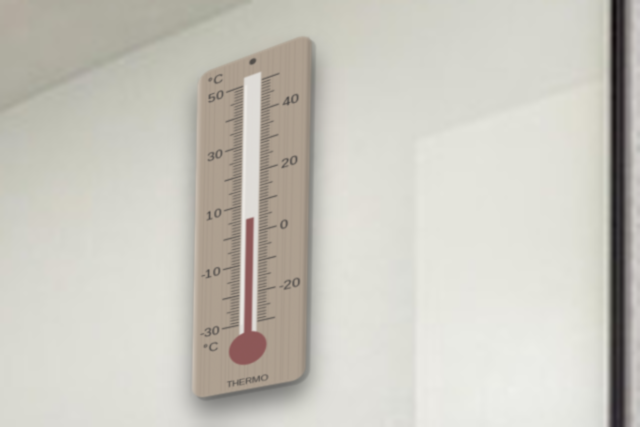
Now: 5
